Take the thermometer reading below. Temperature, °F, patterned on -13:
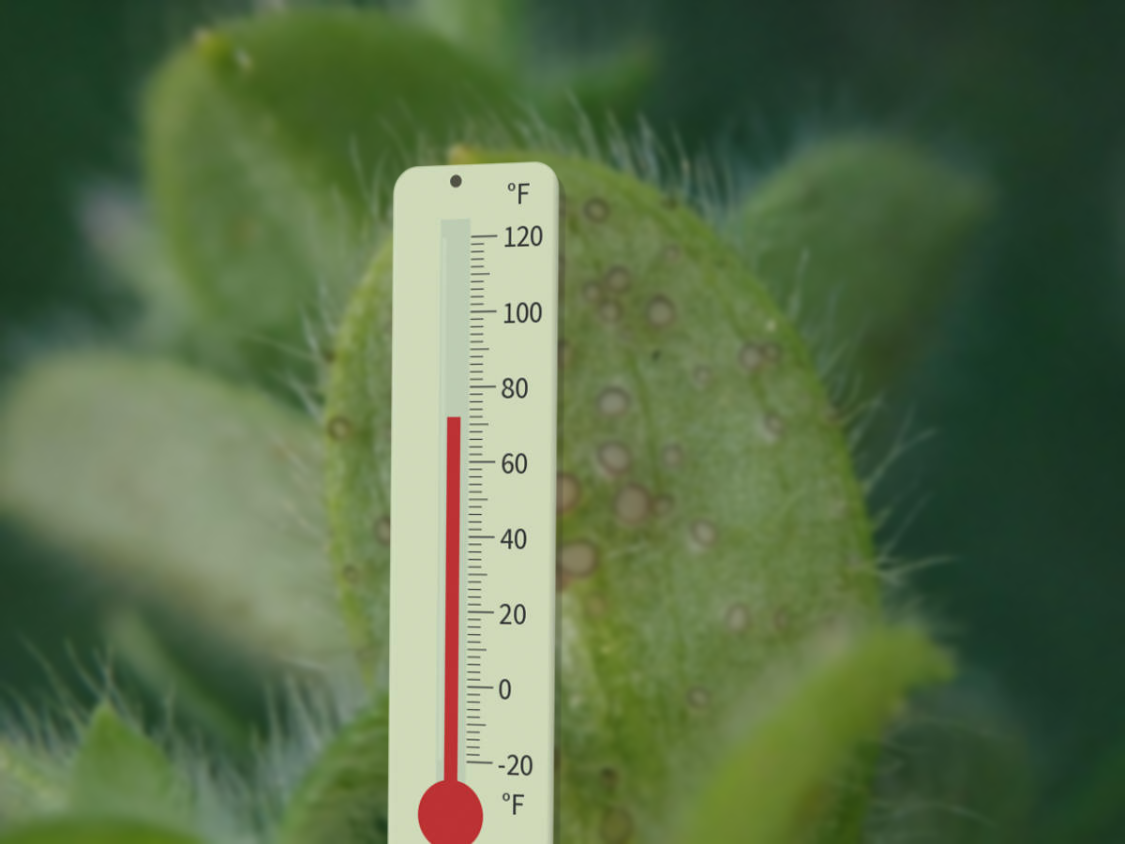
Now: 72
